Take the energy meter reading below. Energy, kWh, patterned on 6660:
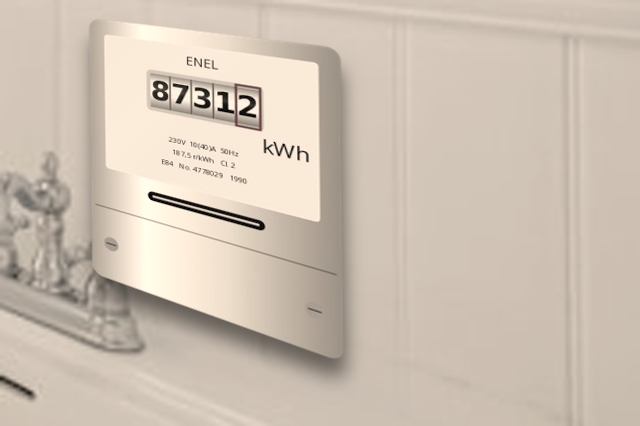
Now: 8731.2
